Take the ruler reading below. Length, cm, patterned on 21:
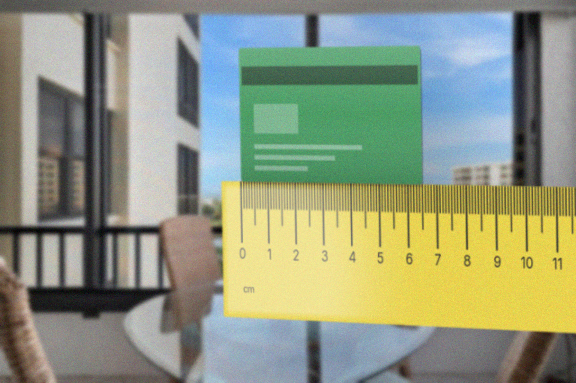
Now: 6.5
